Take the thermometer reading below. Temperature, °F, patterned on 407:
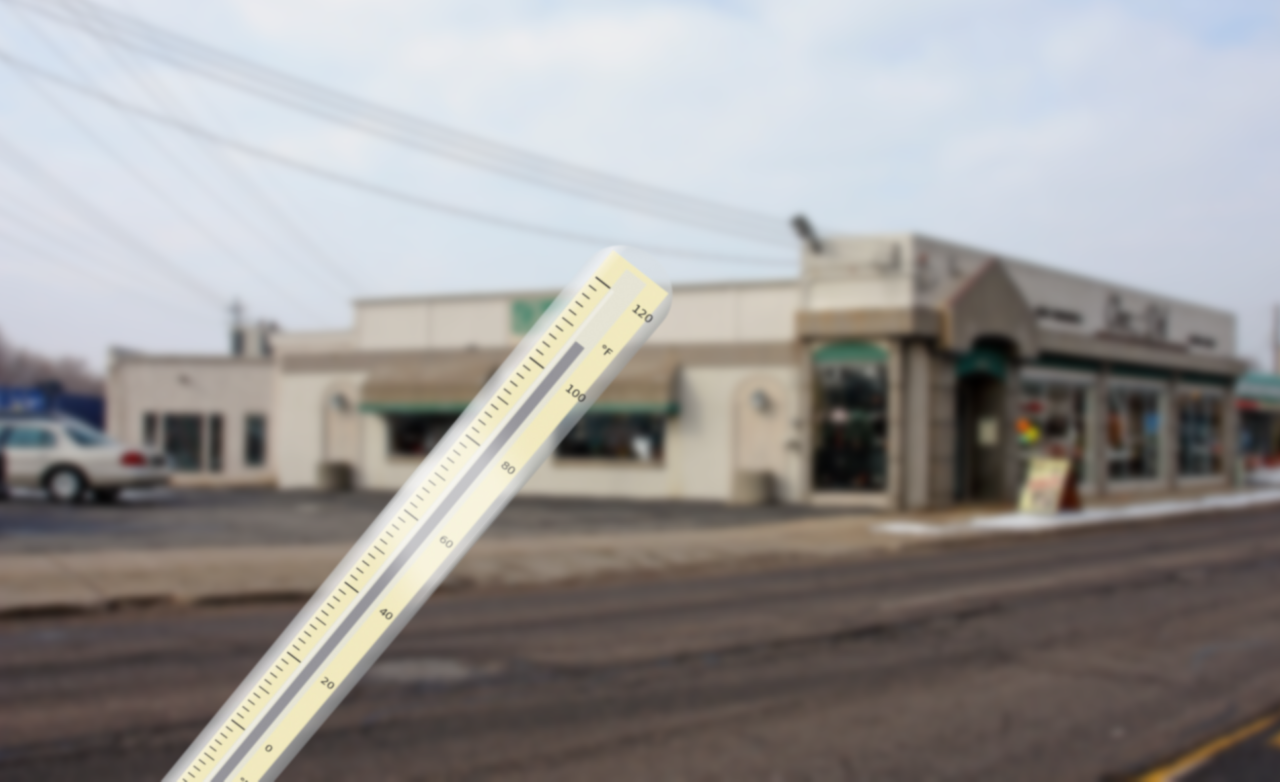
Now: 108
